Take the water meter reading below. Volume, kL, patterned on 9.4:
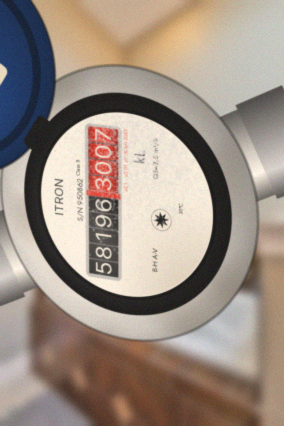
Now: 58196.3007
